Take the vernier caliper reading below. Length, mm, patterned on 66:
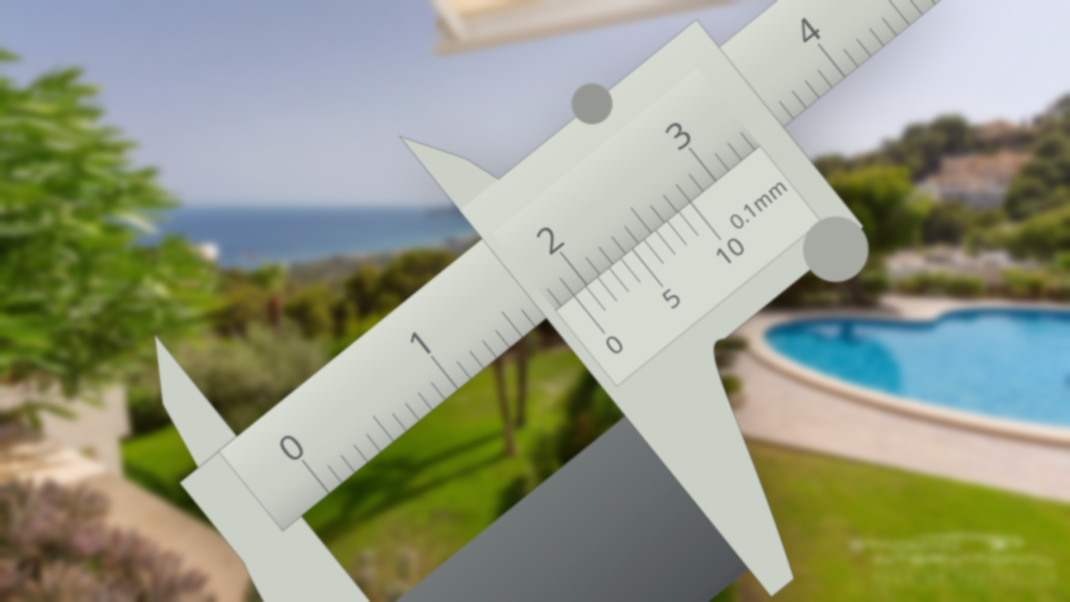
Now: 19.0
